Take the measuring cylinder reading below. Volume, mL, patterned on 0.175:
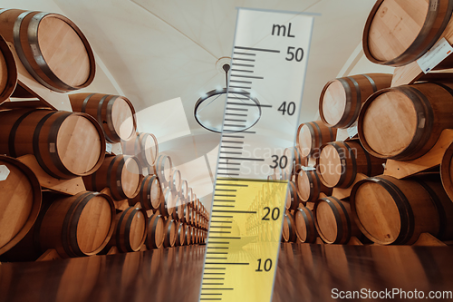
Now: 26
